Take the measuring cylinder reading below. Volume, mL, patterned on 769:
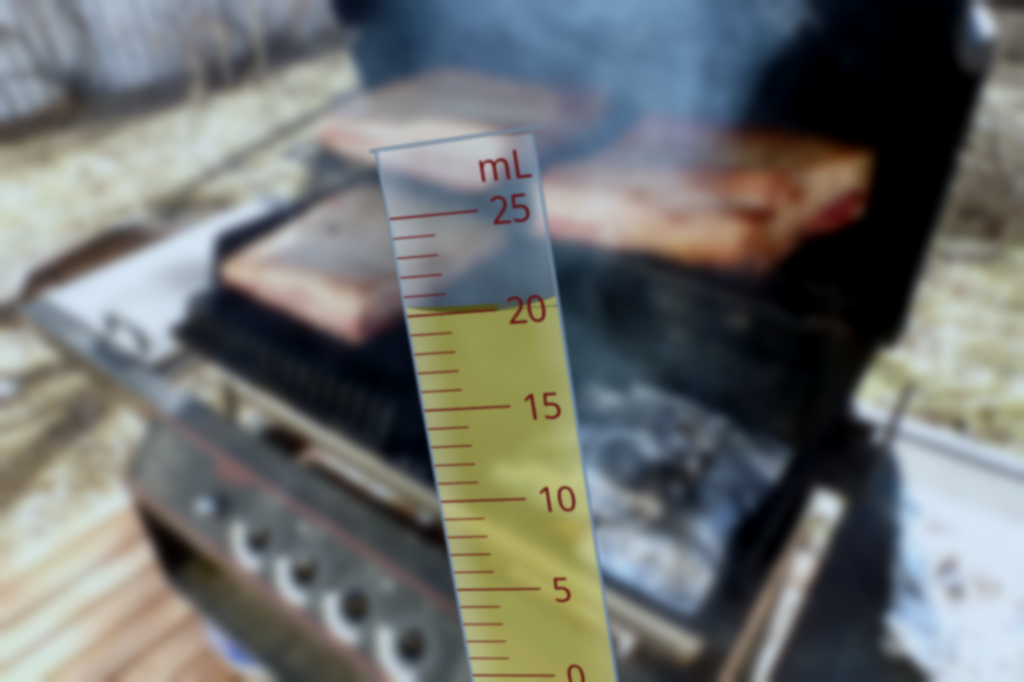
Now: 20
